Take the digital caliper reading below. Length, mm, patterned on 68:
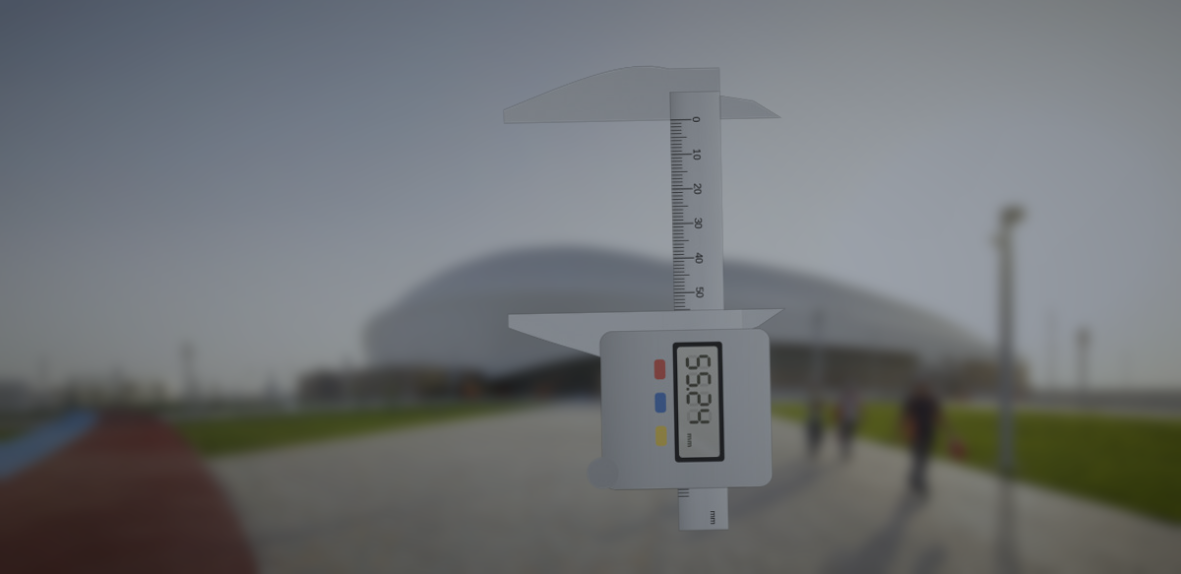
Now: 55.24
